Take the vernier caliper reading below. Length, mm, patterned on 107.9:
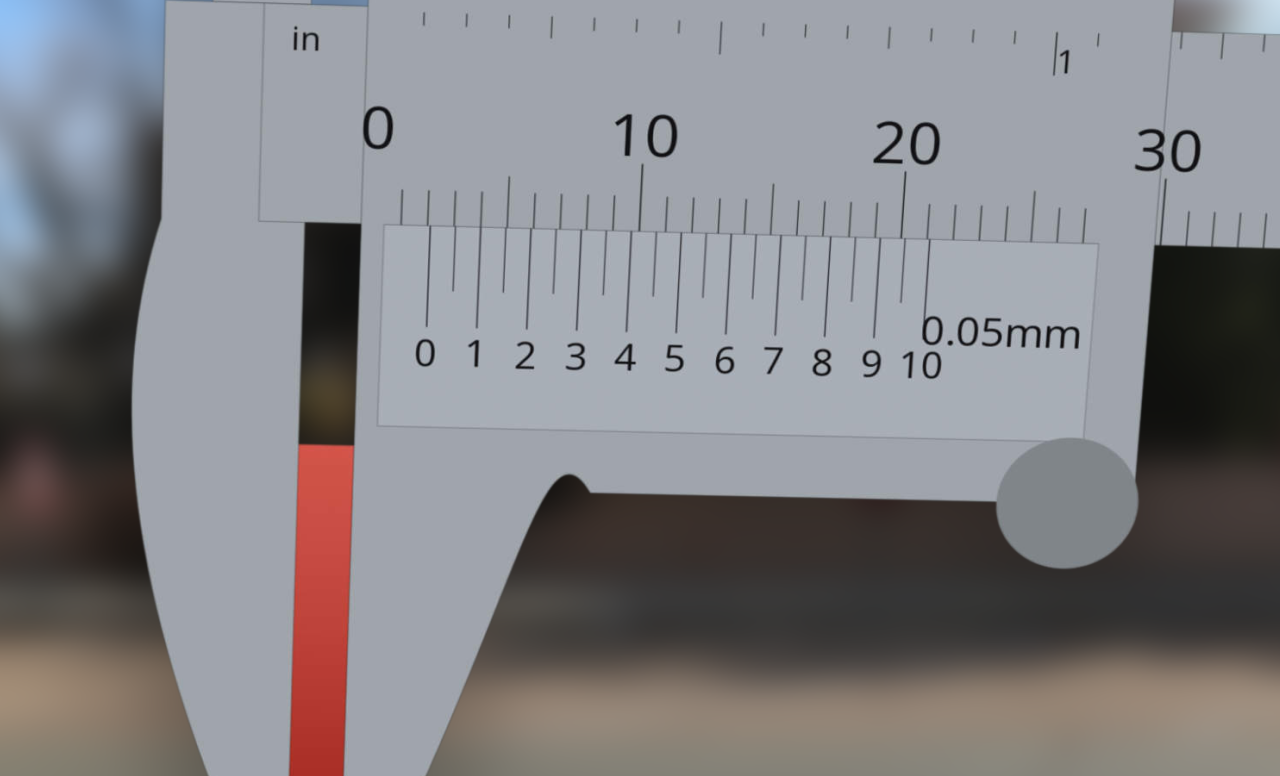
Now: 2.10
